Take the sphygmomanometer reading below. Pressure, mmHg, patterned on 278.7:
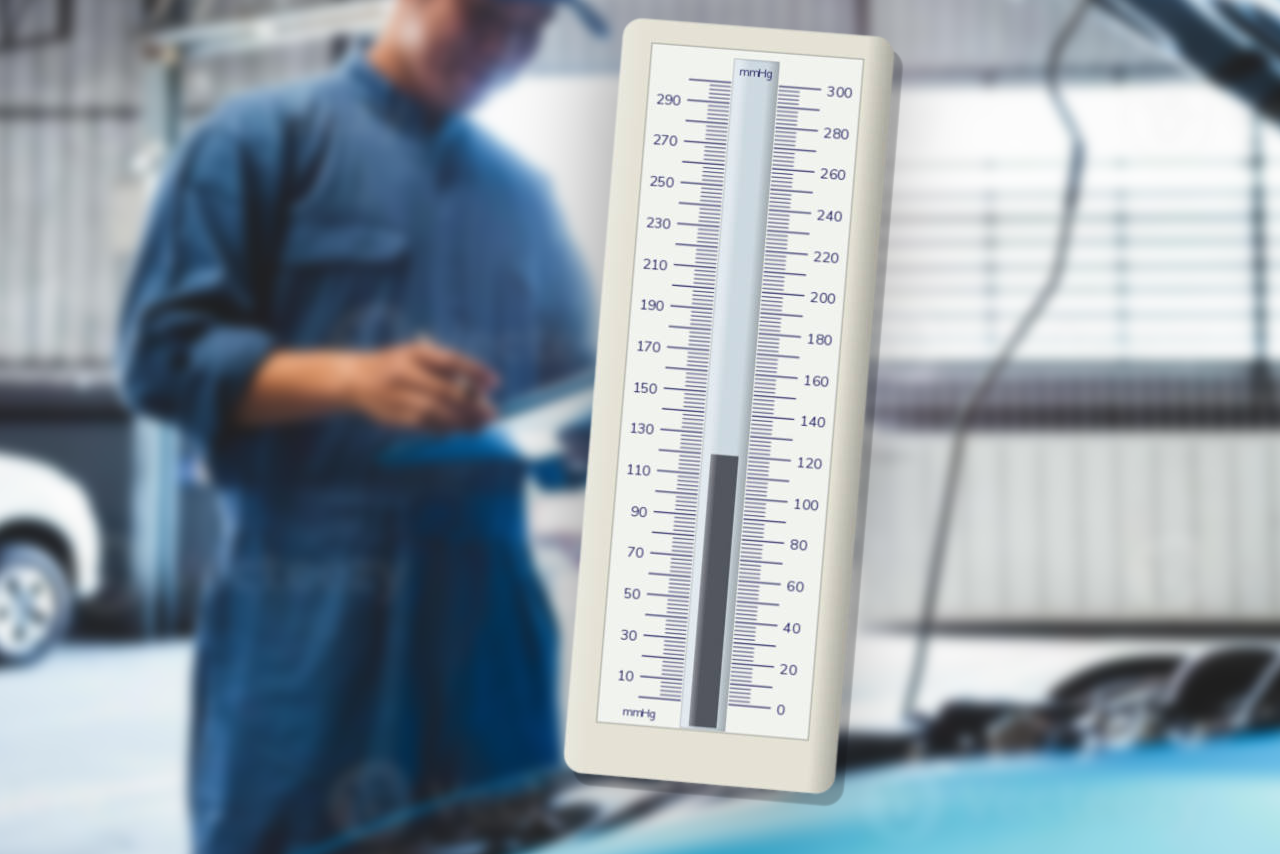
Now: 120
